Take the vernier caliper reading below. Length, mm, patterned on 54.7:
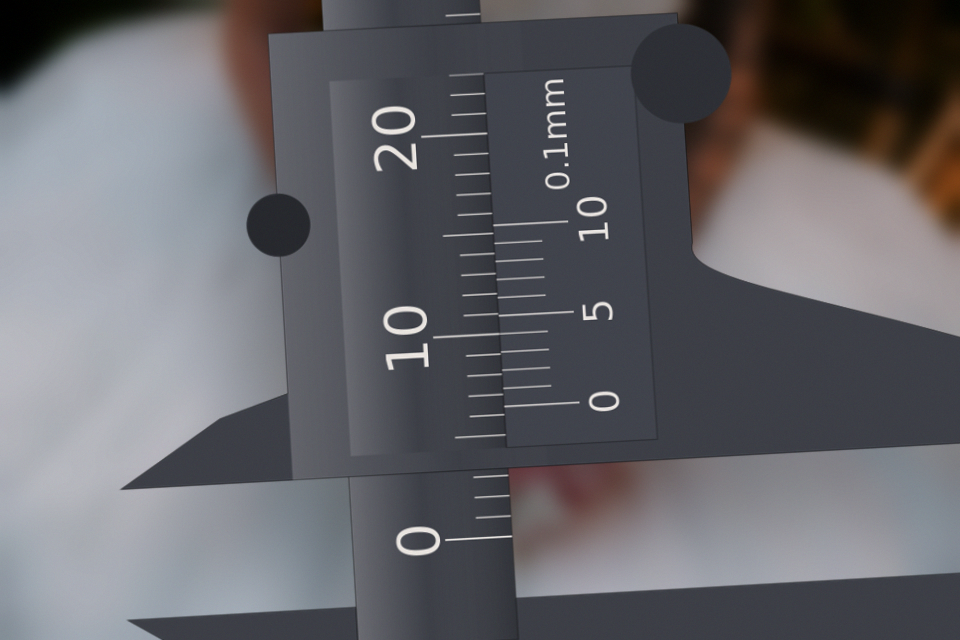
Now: 6.4
